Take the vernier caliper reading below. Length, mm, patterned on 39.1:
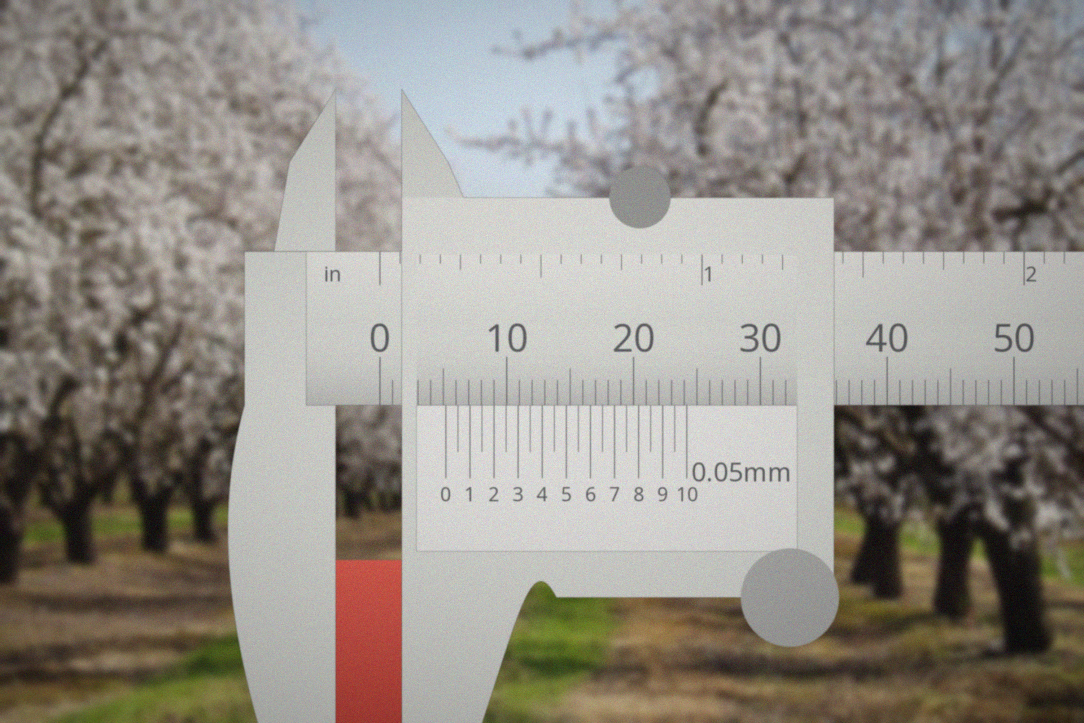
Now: 5.2
